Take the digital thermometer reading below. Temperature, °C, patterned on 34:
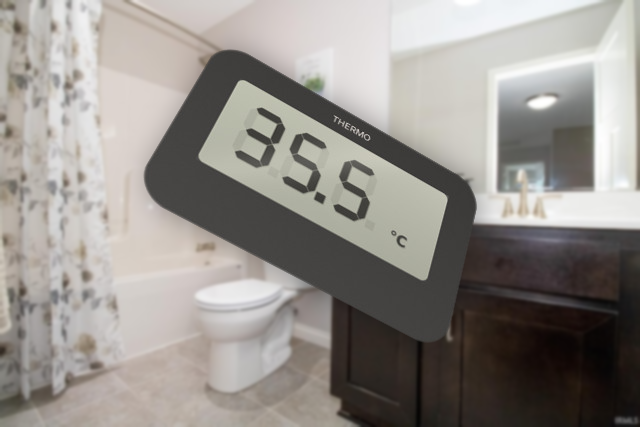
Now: 35.5
